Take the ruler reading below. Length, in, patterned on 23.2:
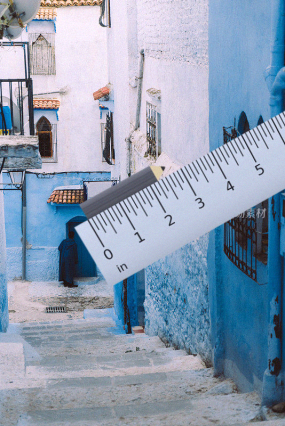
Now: 2.625
